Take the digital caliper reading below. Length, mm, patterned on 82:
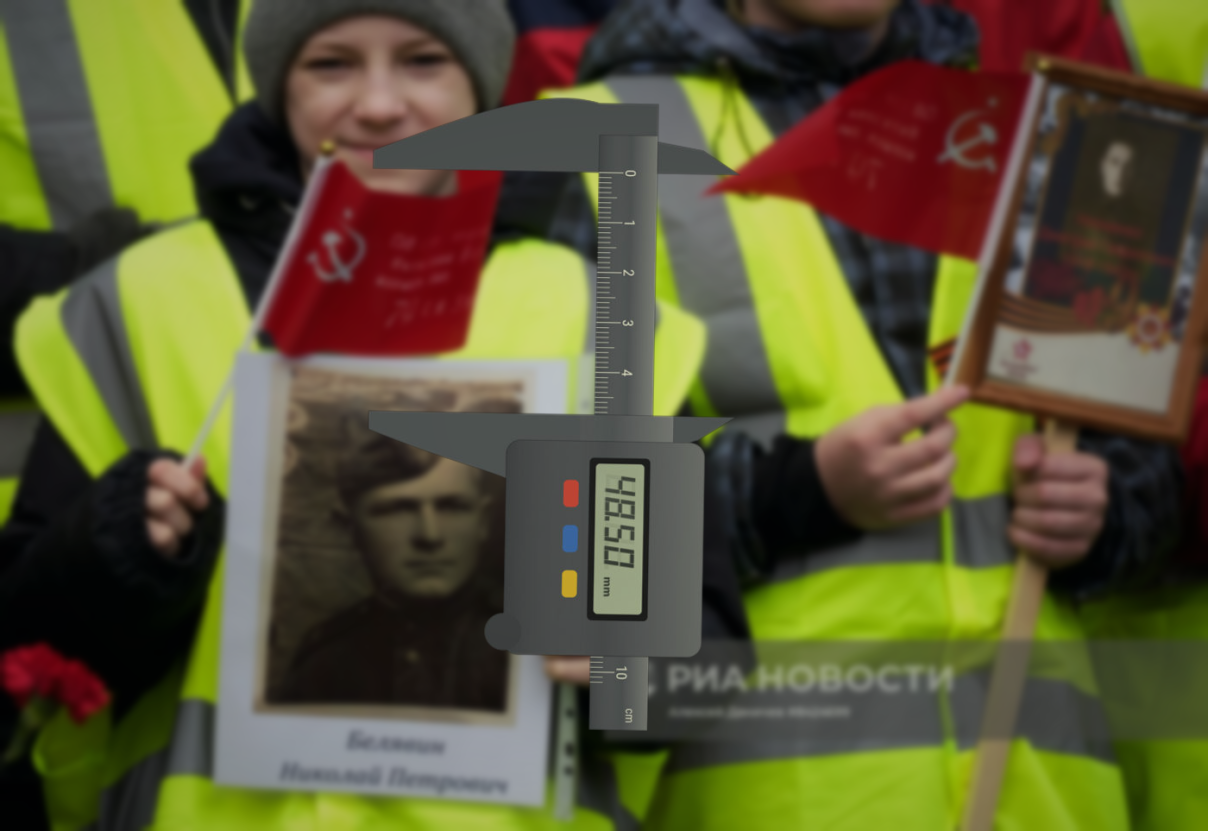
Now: 48.50
